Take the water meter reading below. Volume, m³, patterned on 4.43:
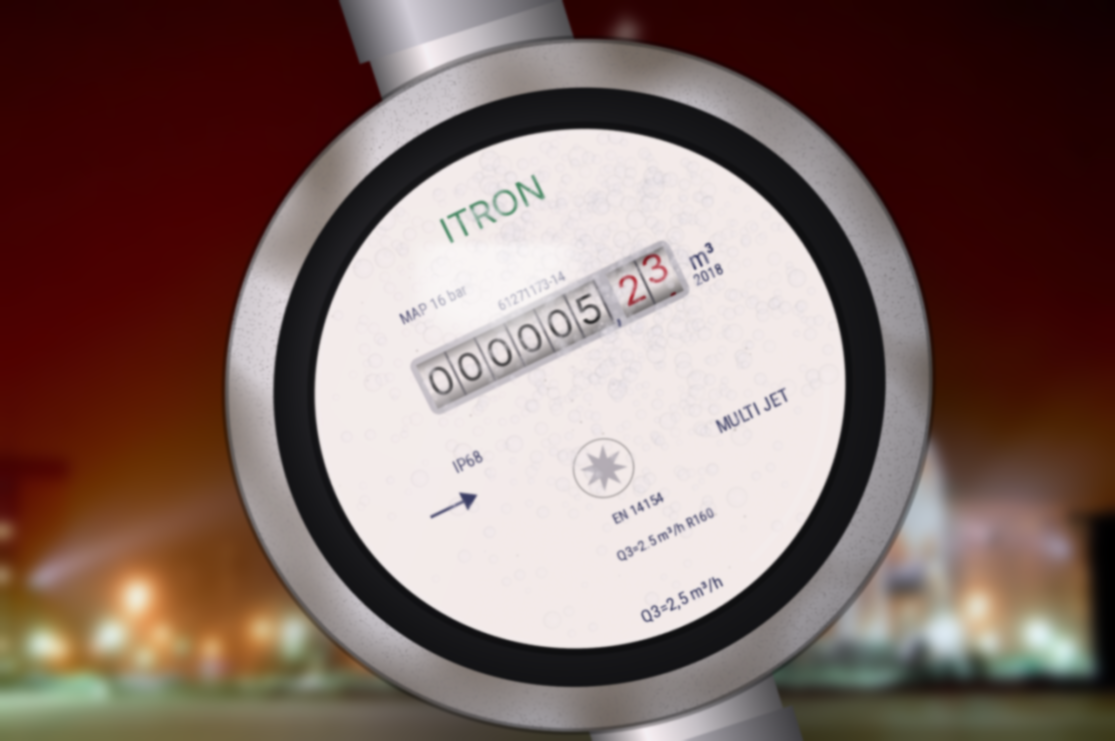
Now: 5.23
